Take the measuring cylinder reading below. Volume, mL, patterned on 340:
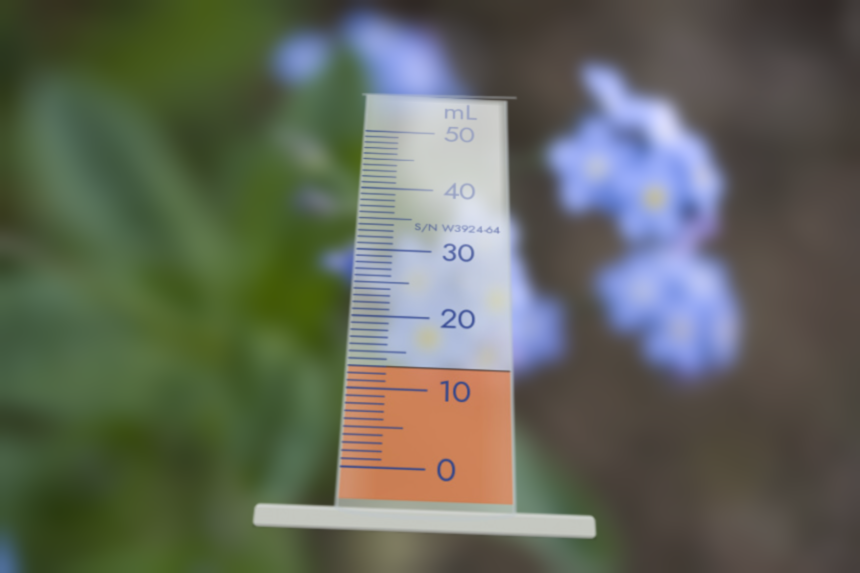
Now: 13
